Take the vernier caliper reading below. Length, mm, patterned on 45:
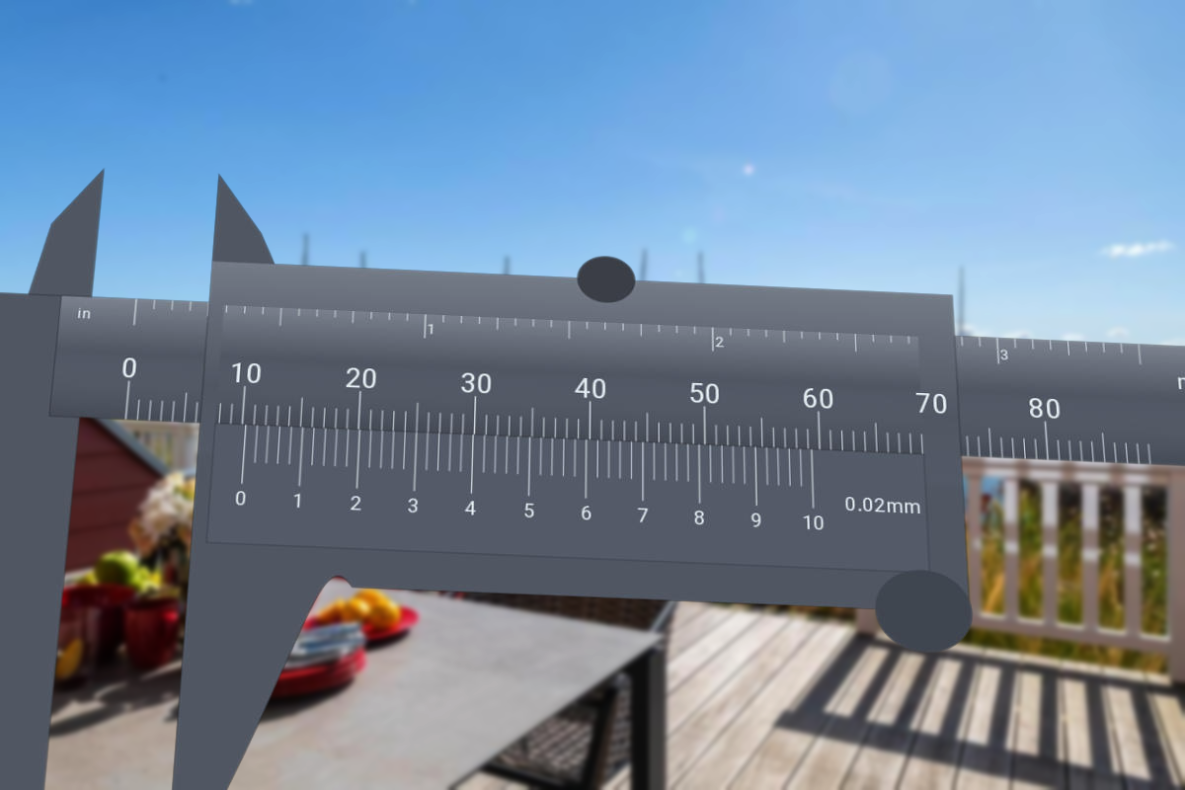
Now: 10.3
